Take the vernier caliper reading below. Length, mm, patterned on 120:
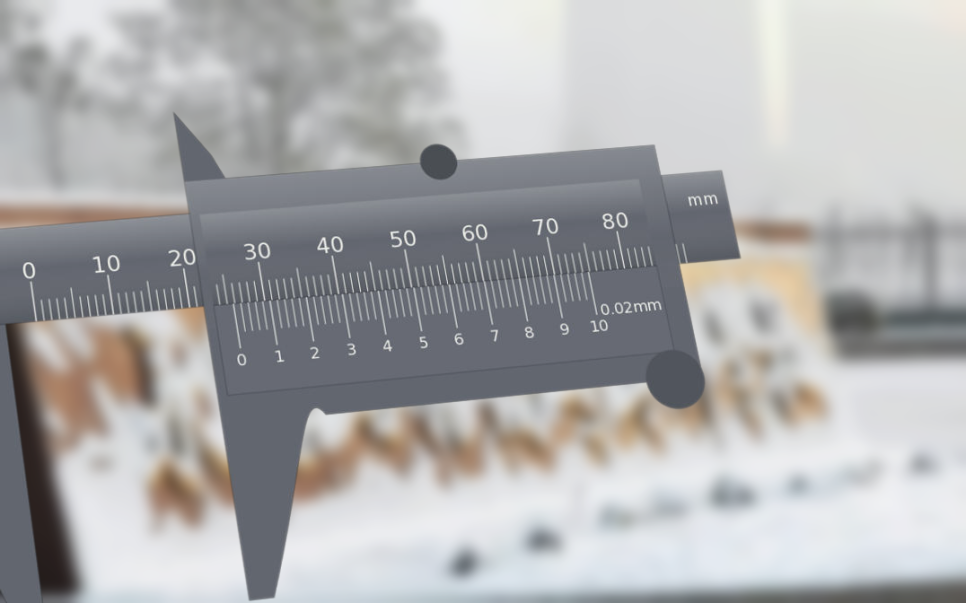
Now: 25.8
